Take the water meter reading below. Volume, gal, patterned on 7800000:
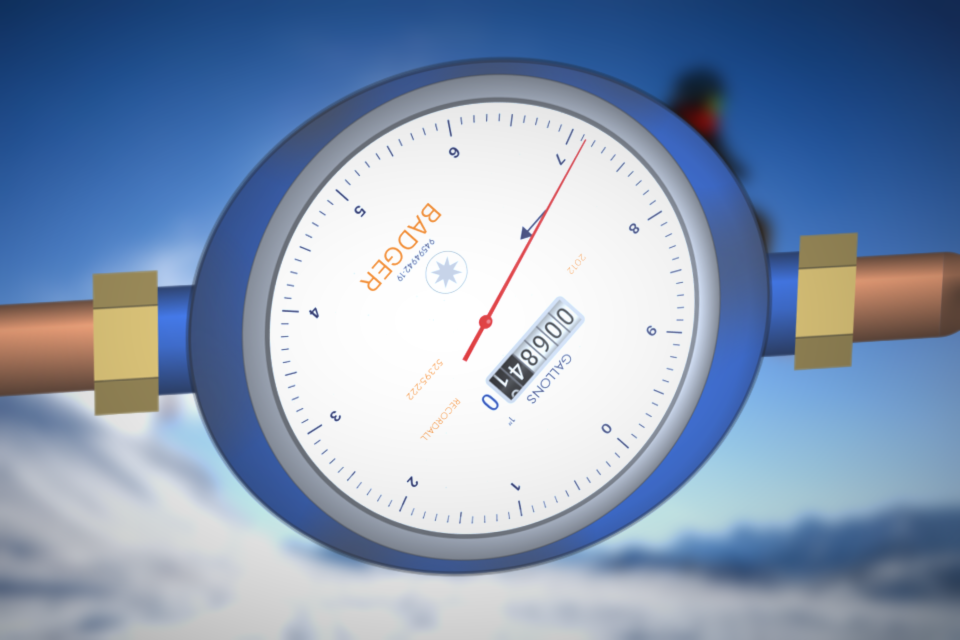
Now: 68407.1
